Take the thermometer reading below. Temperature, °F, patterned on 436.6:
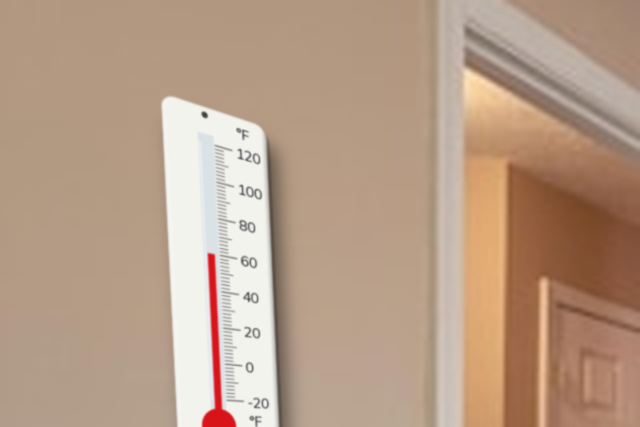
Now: 60
